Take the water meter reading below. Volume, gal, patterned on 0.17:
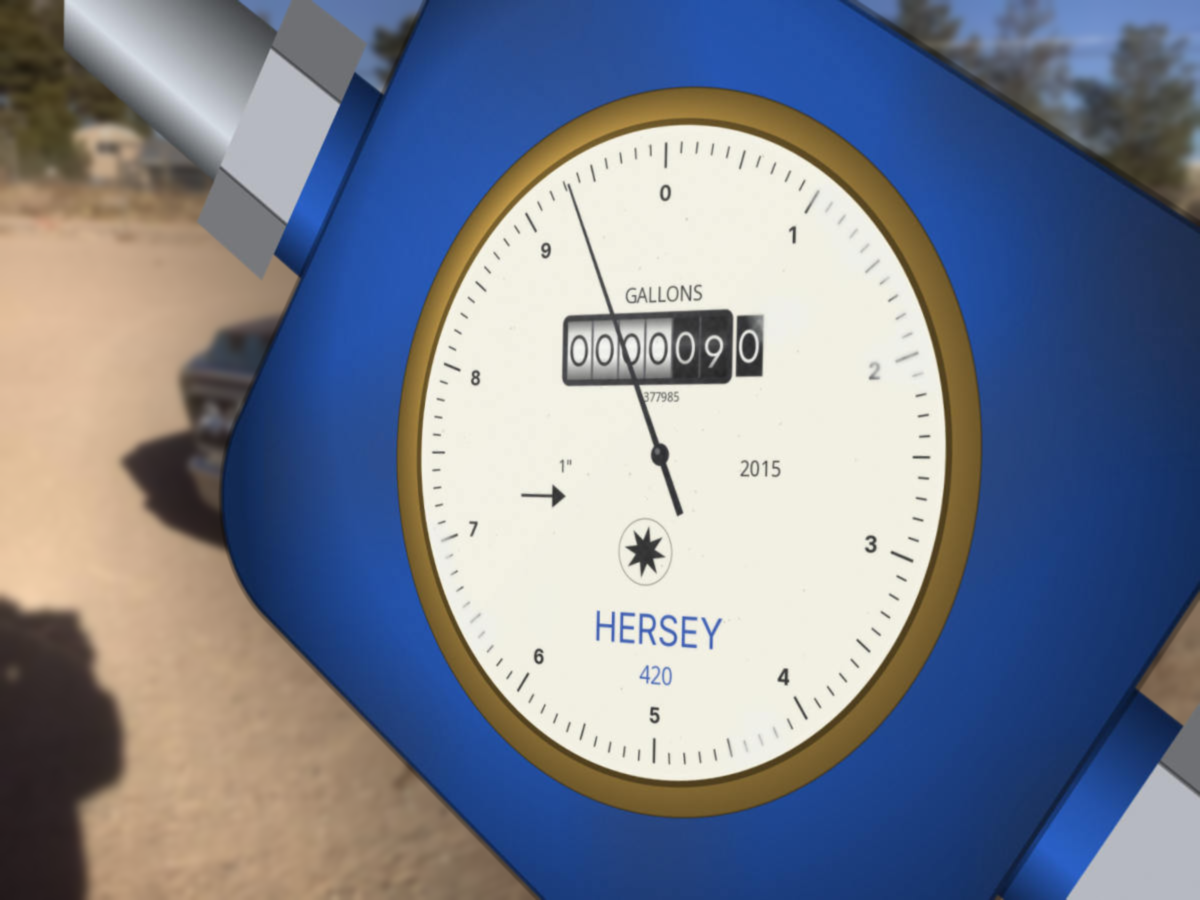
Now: 89.3
